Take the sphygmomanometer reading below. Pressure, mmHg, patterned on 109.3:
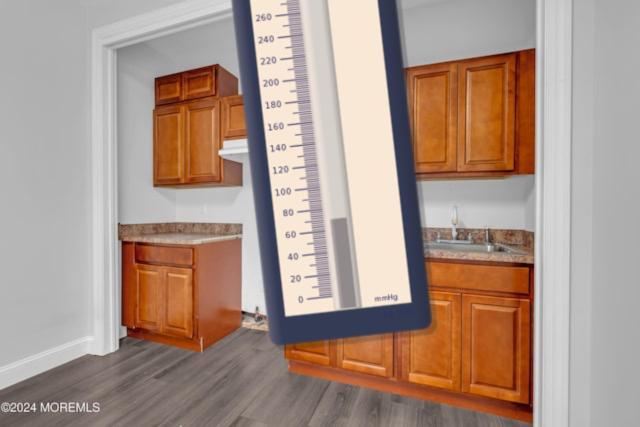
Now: 70
